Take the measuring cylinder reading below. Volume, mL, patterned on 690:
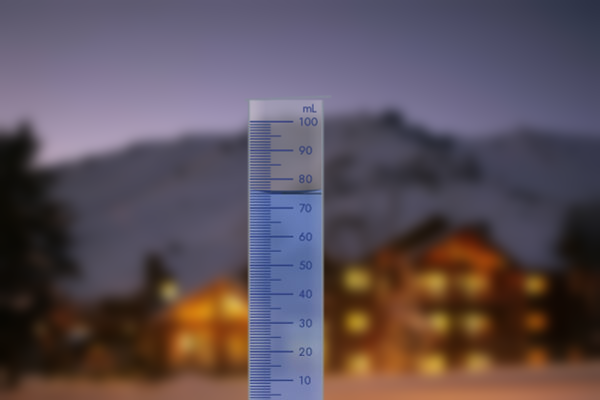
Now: 75
